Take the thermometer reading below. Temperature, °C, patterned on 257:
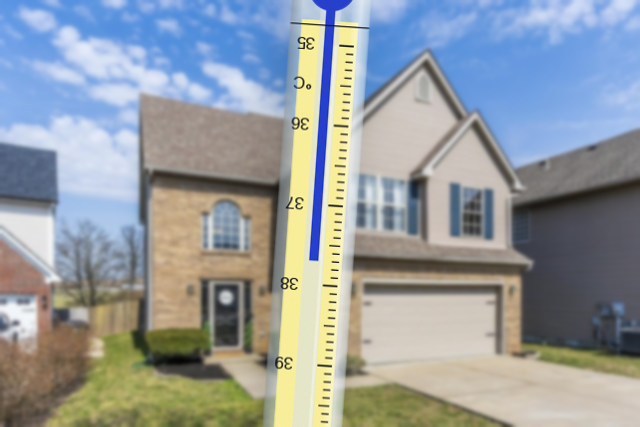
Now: 37.7
